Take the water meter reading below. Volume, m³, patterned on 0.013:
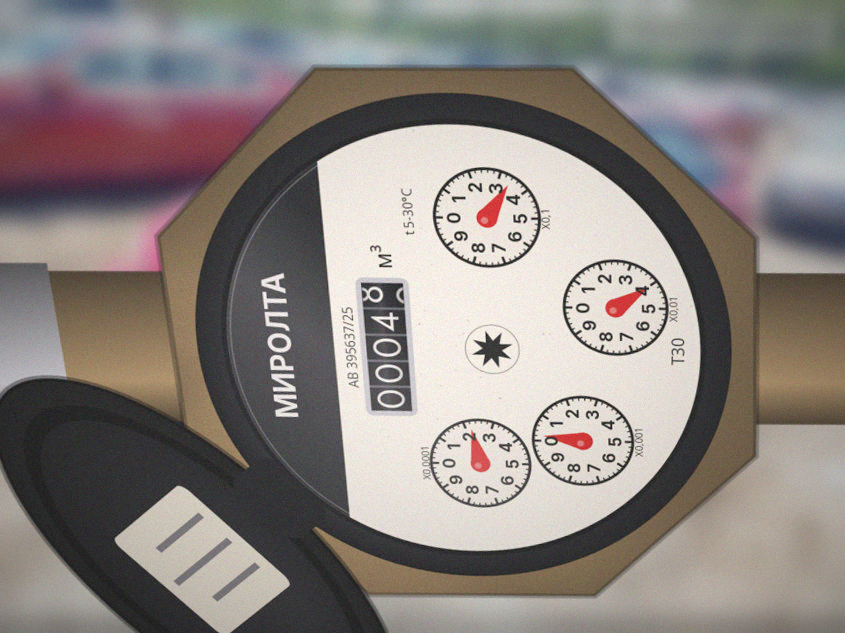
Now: 48.3402
